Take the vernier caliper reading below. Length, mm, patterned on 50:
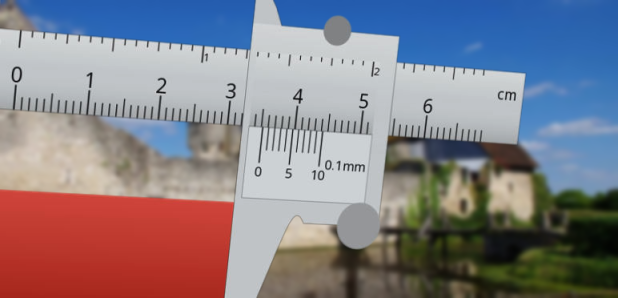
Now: 35.2
